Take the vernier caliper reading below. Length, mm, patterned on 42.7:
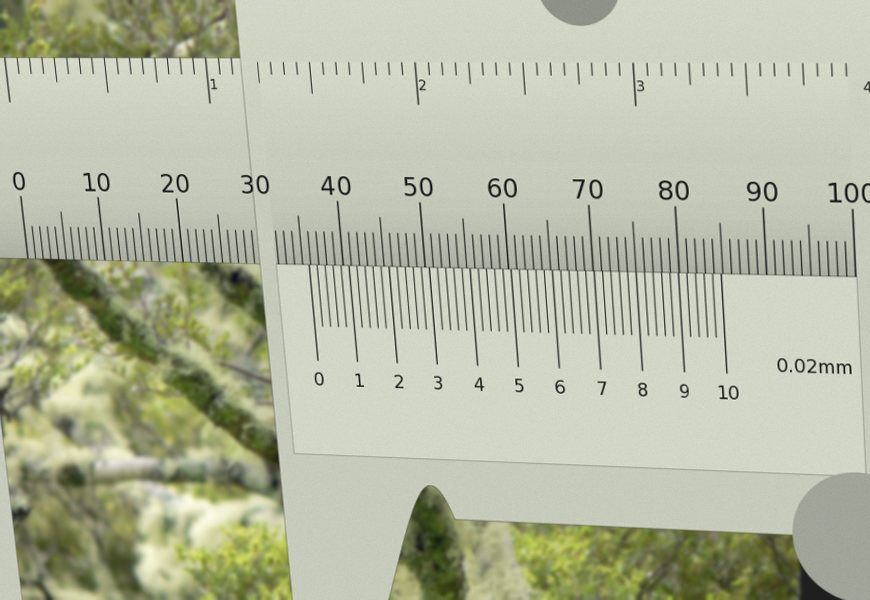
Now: 35.8
